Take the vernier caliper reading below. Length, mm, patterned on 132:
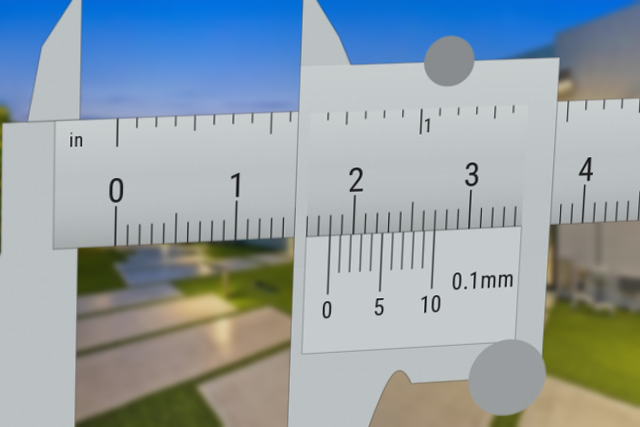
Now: 18.0
